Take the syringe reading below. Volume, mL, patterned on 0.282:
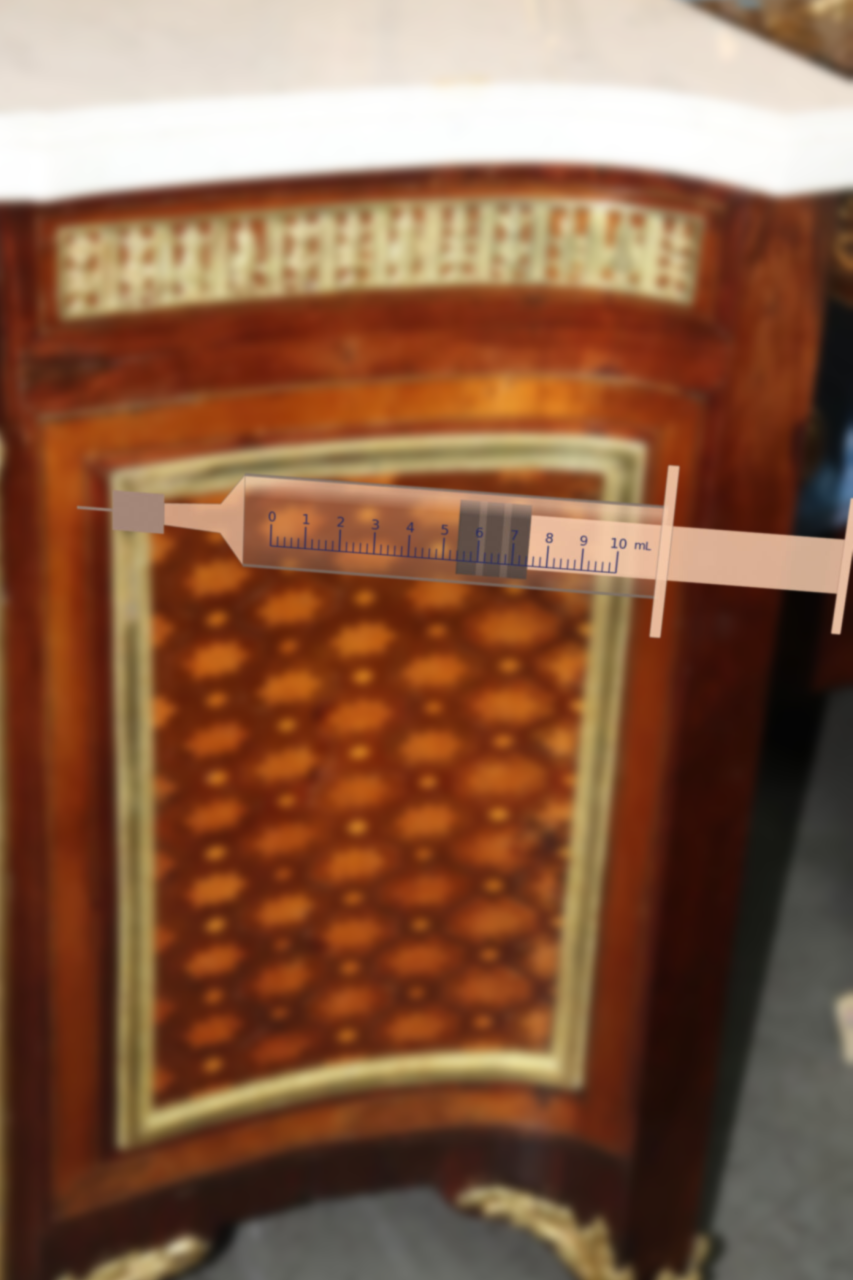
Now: 5.4
